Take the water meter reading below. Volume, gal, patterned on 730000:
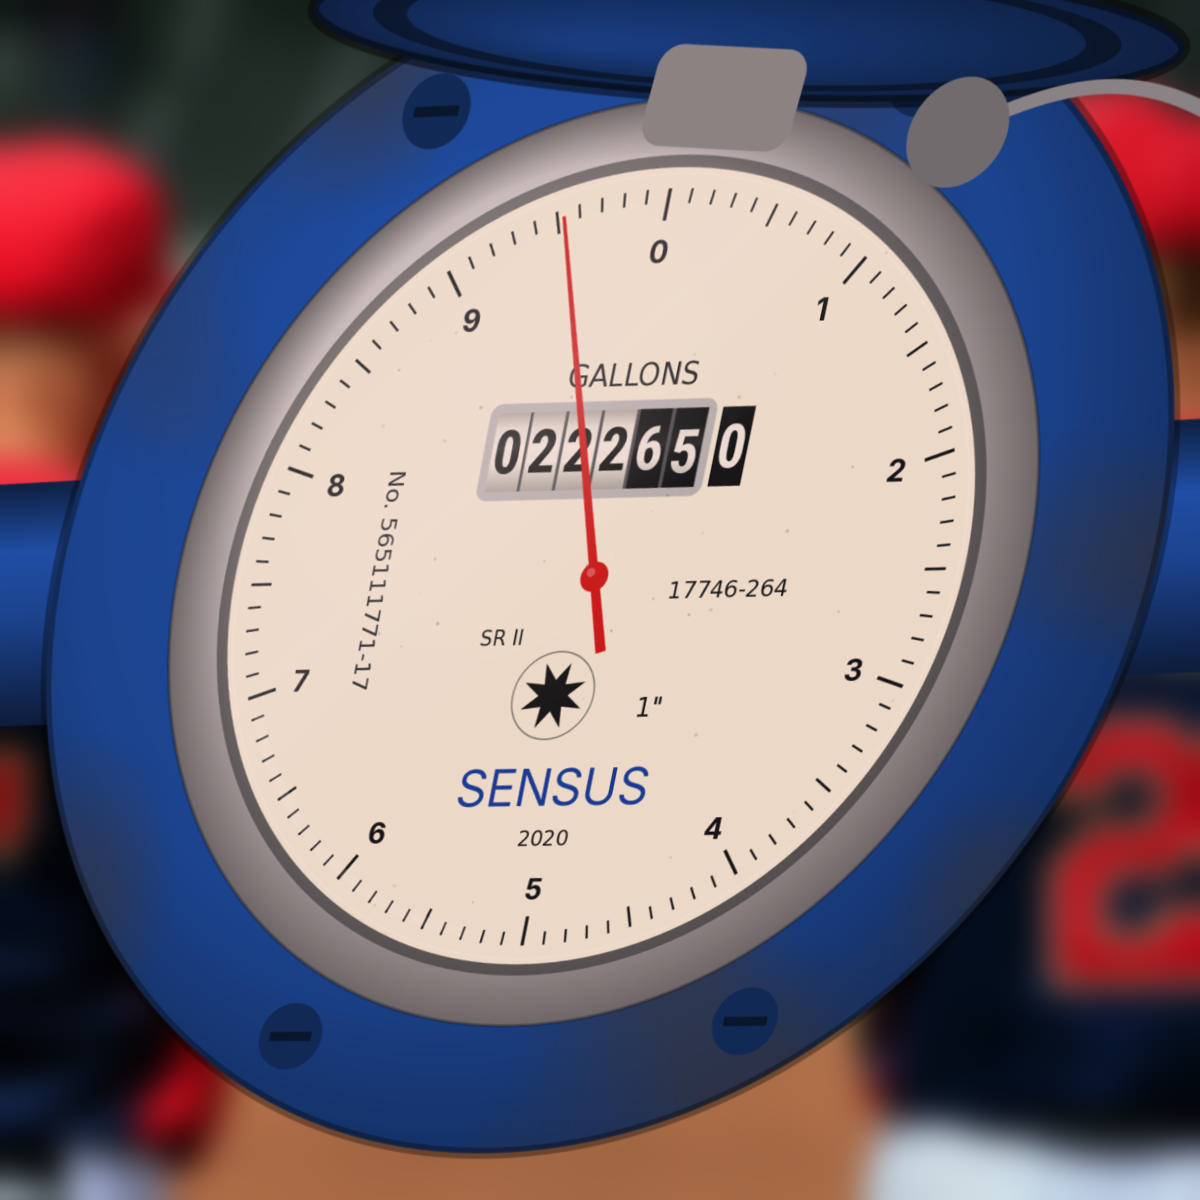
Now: 222649.5
